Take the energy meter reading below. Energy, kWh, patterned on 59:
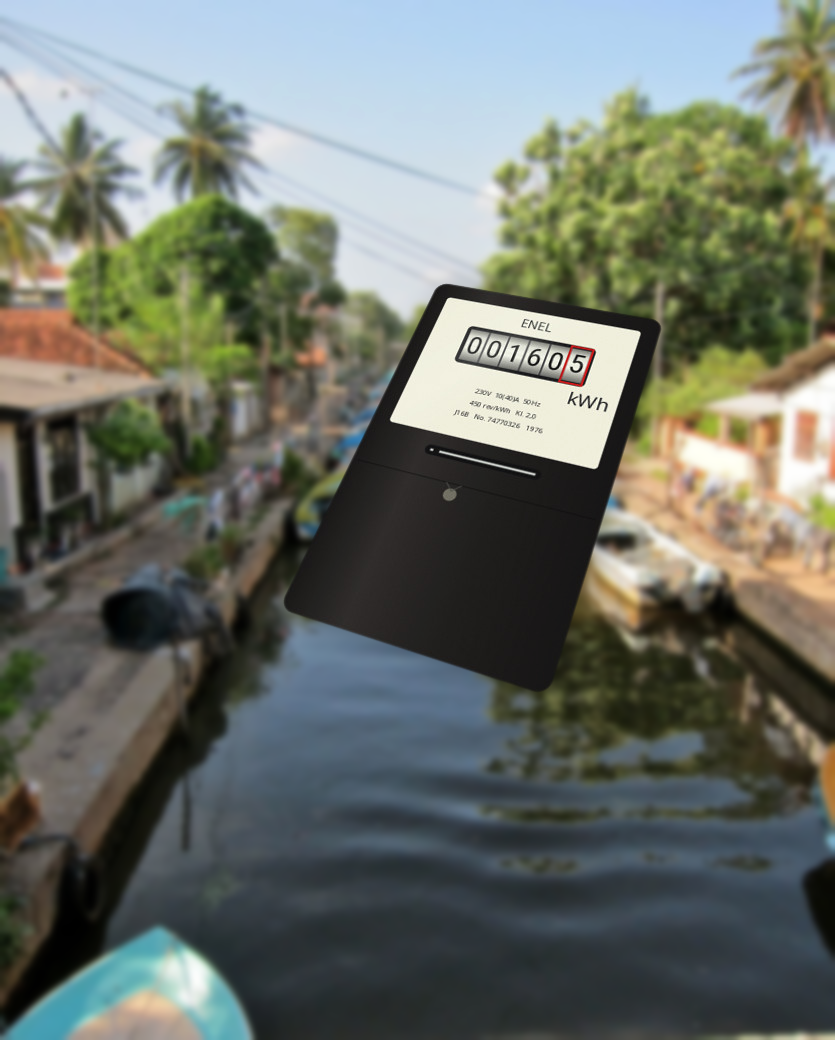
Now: 160.5
